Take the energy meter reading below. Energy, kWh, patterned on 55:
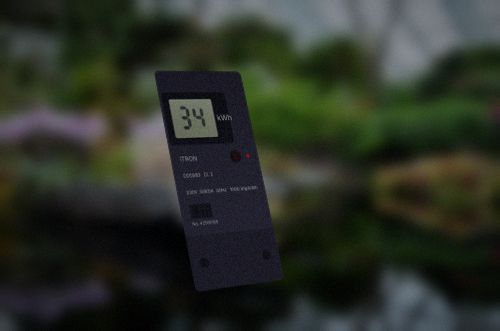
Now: 34
